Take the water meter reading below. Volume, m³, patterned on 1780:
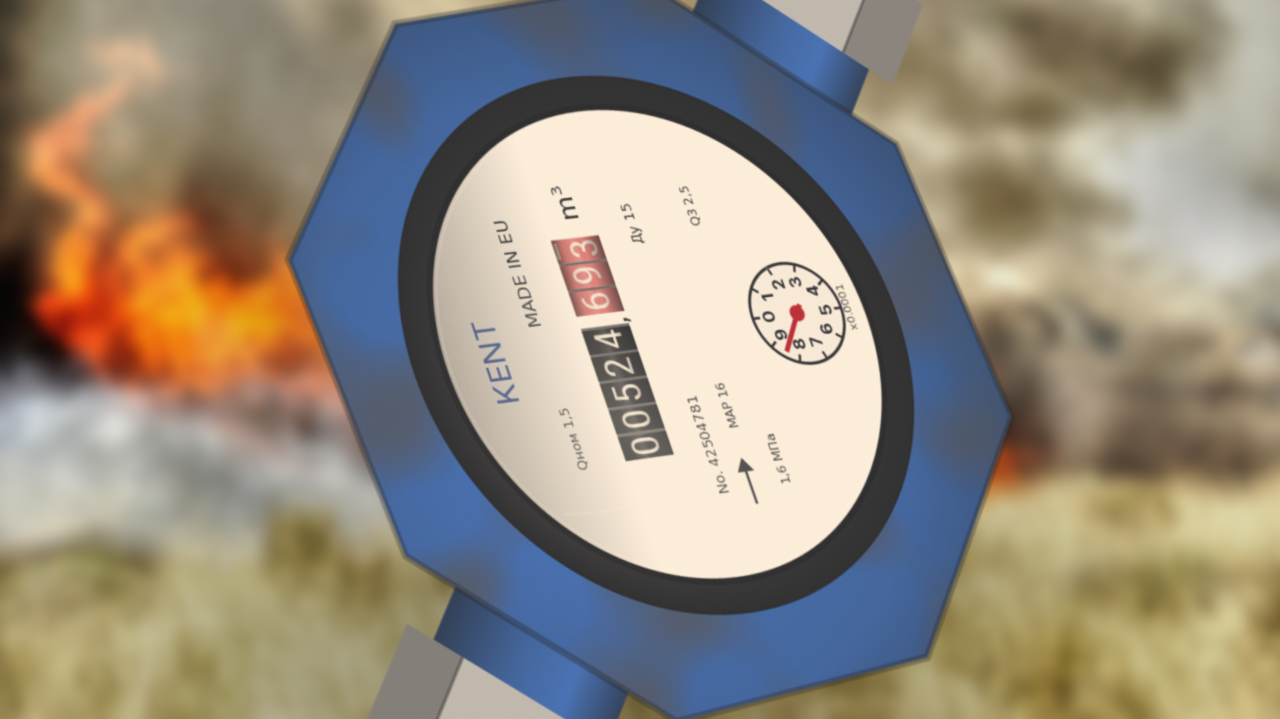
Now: 524.6928
